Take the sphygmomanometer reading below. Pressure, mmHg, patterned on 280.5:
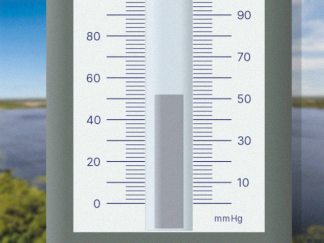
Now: 52
